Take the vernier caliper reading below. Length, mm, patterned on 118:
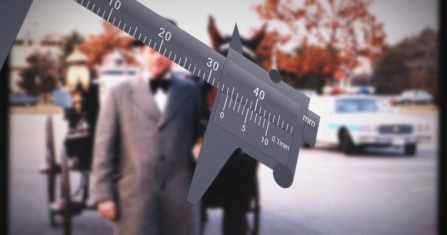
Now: 34.2
